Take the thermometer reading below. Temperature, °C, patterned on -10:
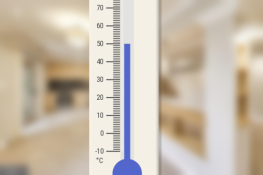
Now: 50
